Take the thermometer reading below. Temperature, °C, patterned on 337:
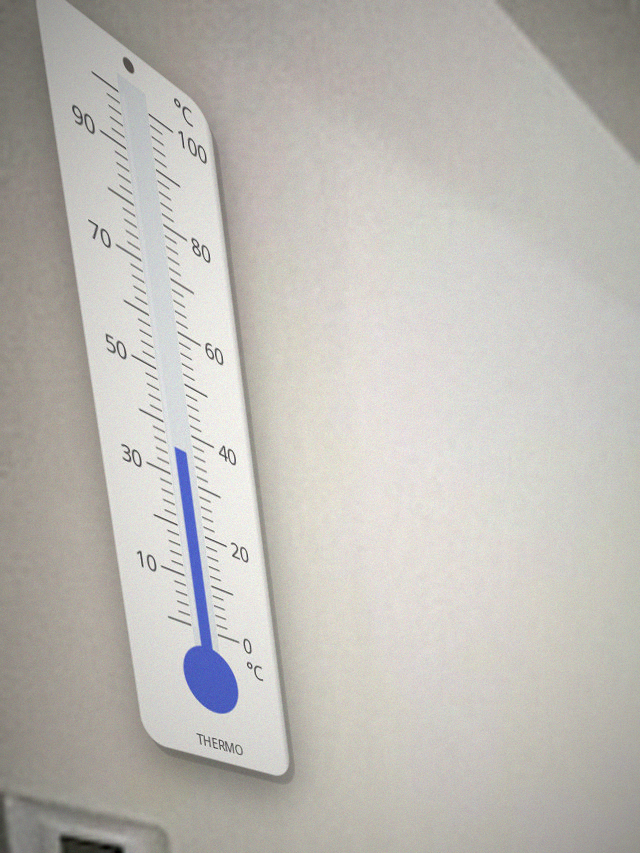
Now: 36
